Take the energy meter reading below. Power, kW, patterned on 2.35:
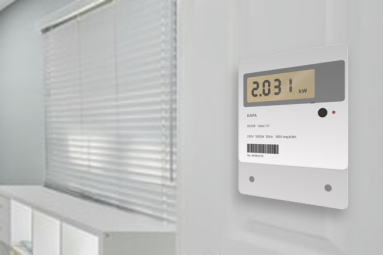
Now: 2.031
